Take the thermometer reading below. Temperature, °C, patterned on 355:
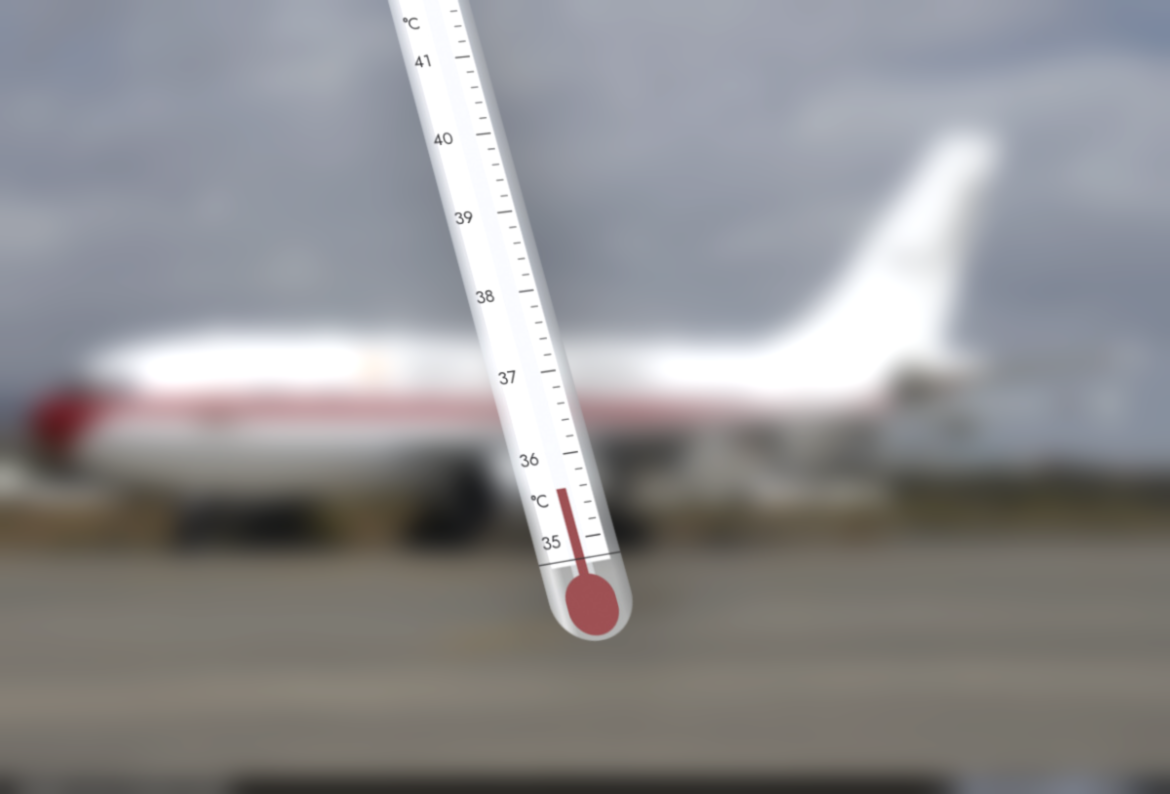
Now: 35.6
